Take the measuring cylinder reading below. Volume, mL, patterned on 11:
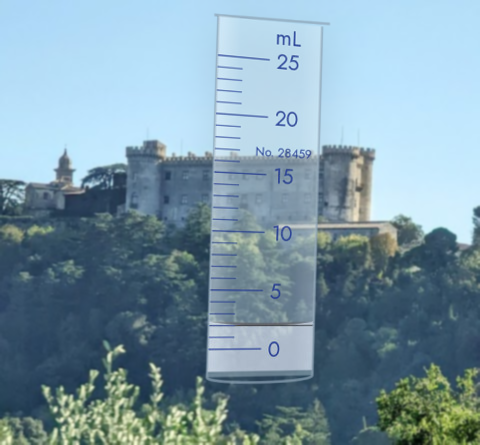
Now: 2
